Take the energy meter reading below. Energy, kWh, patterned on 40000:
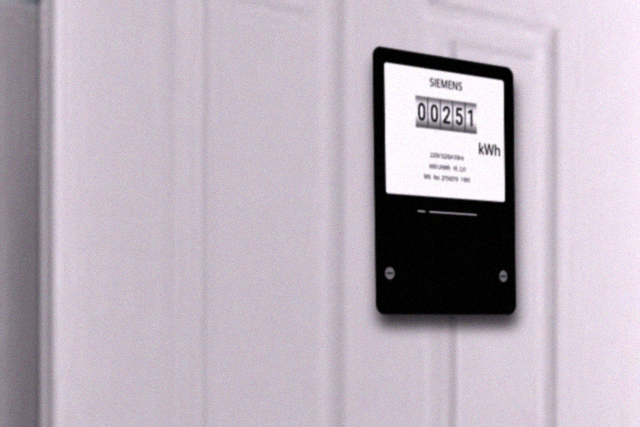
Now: 251
